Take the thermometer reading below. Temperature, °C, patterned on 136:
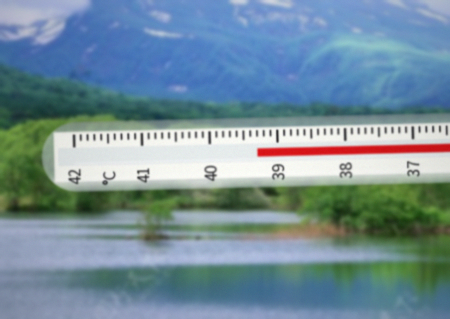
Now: 39.3
